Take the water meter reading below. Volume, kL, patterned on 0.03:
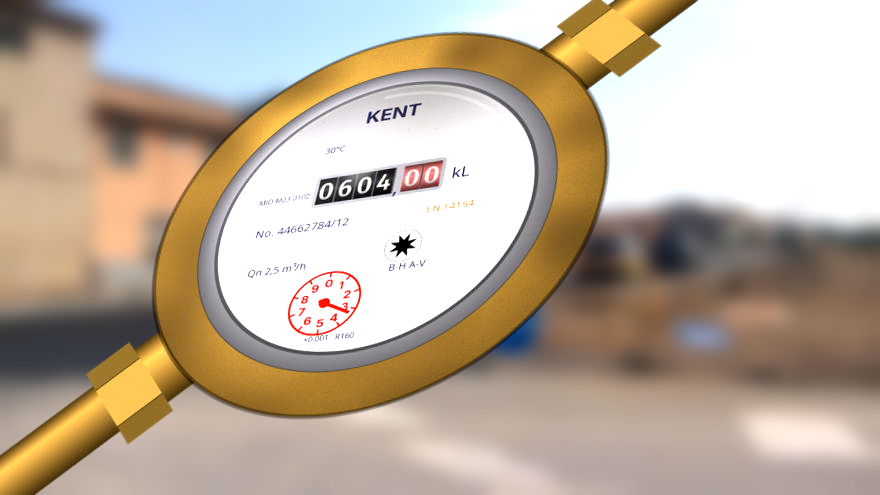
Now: 604.003
